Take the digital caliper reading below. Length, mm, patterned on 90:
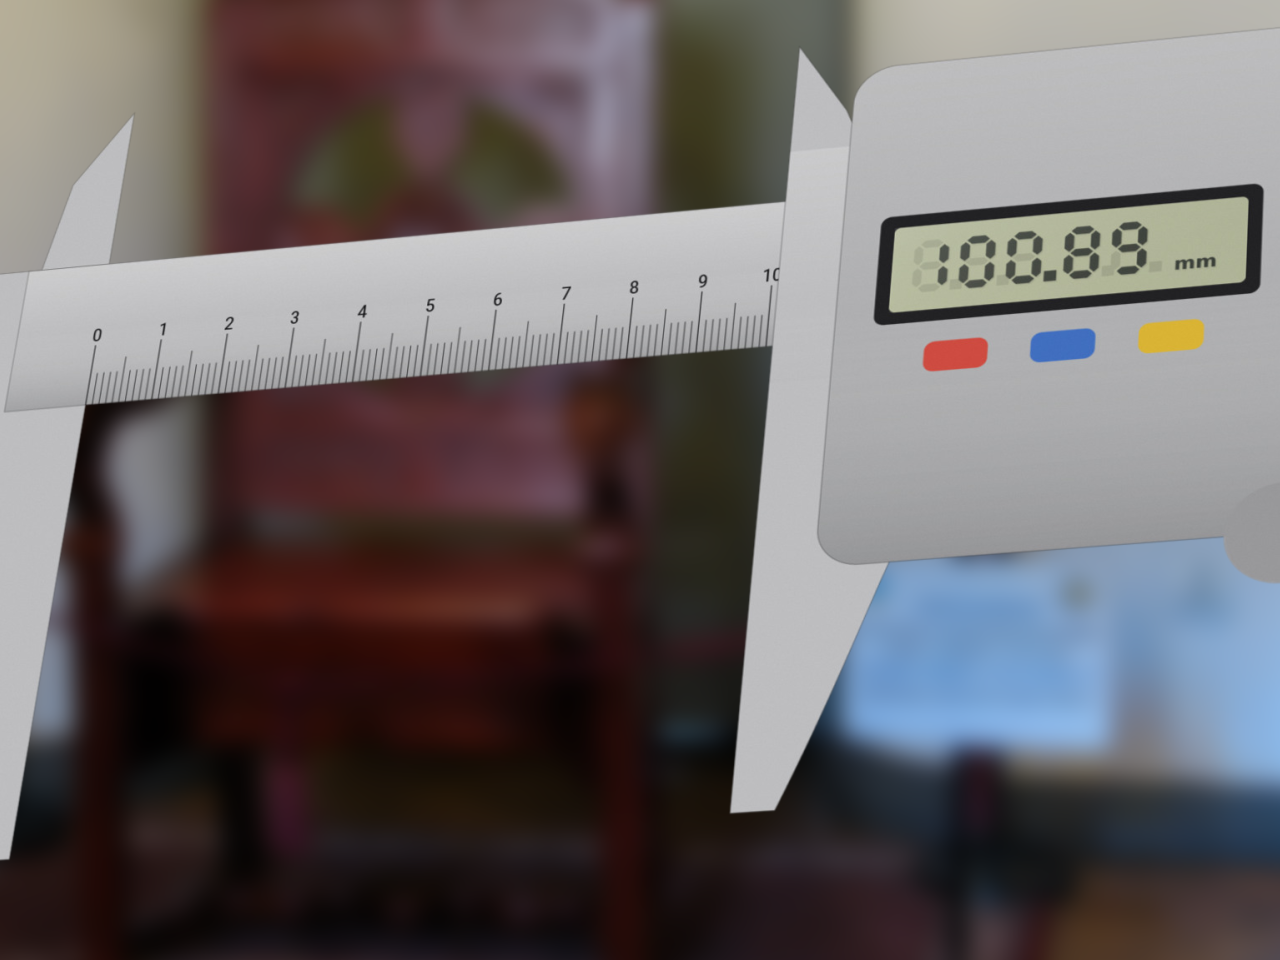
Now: 100.89
